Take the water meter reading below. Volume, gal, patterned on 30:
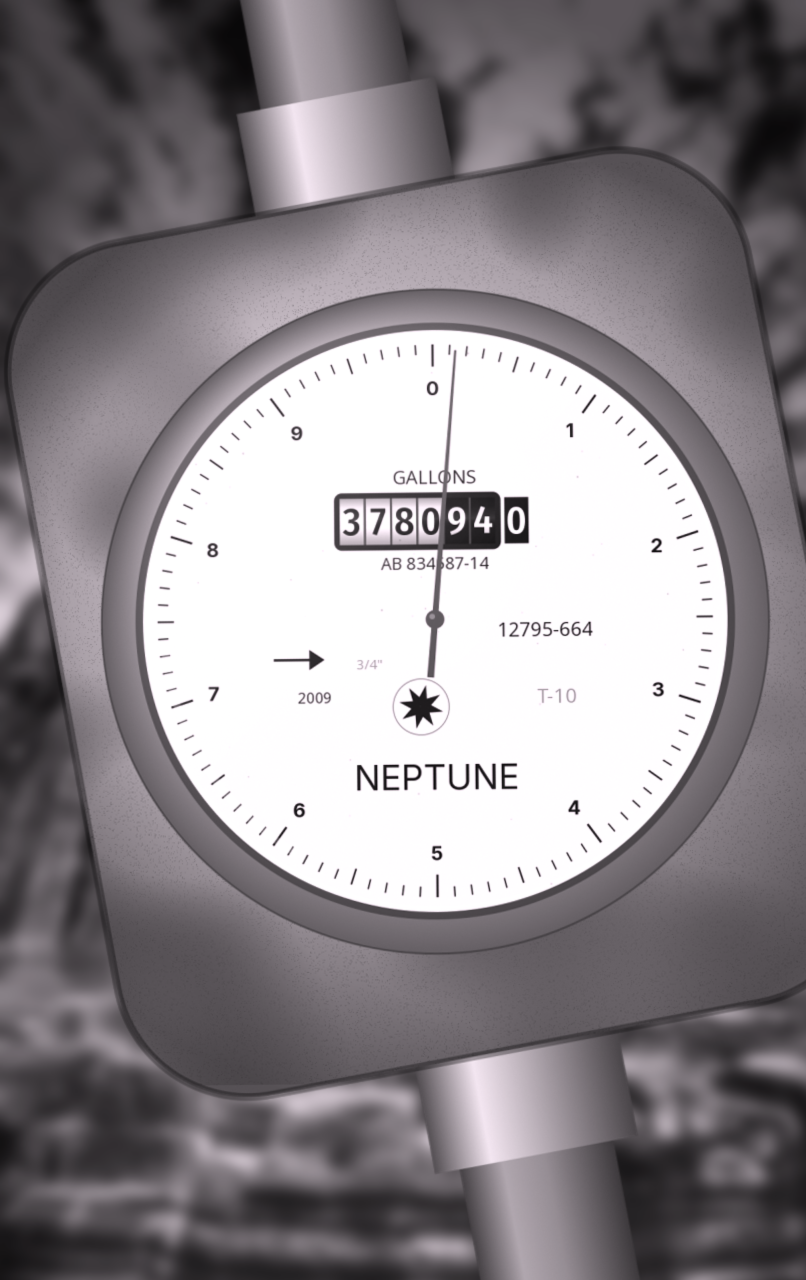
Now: 3780940.1
